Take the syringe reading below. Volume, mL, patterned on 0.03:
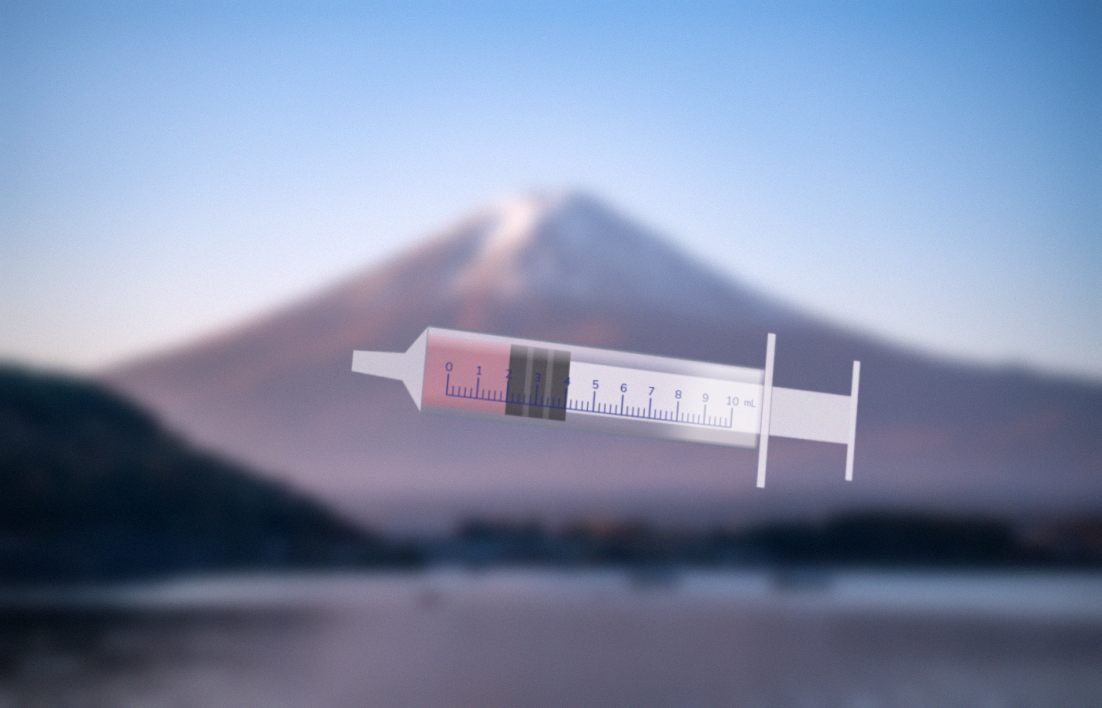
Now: 2
